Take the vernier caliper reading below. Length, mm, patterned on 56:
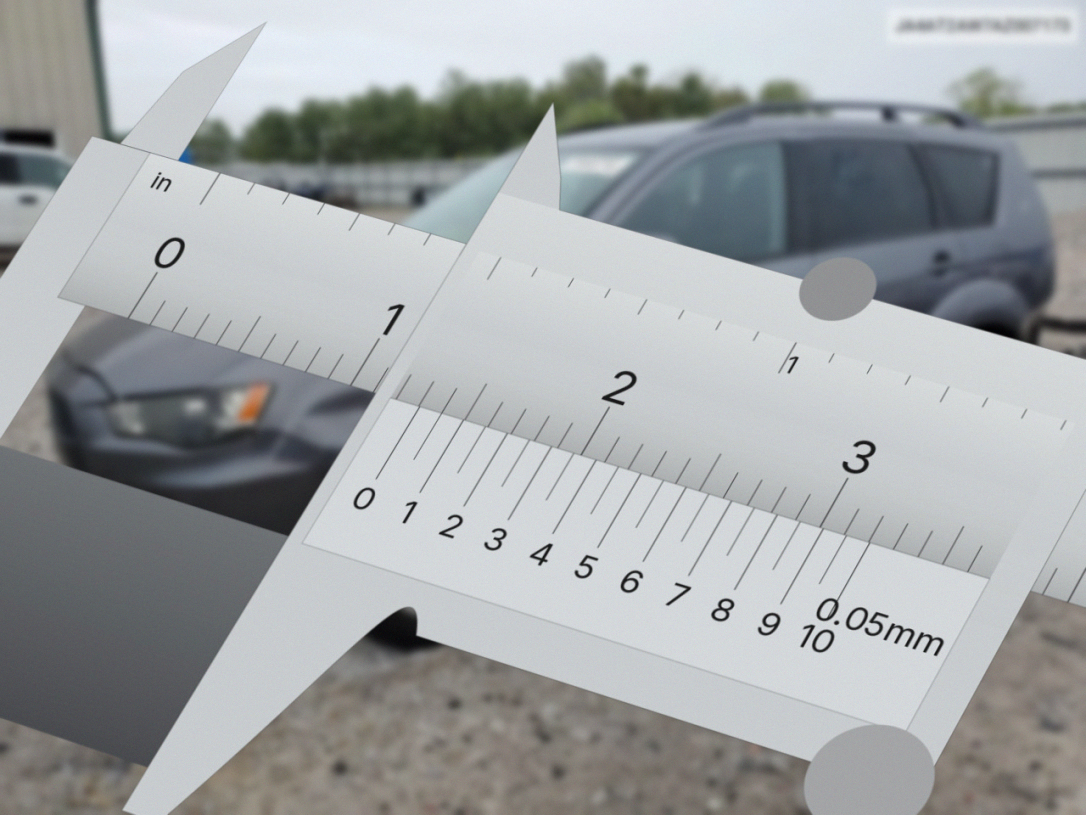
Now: 13.05
